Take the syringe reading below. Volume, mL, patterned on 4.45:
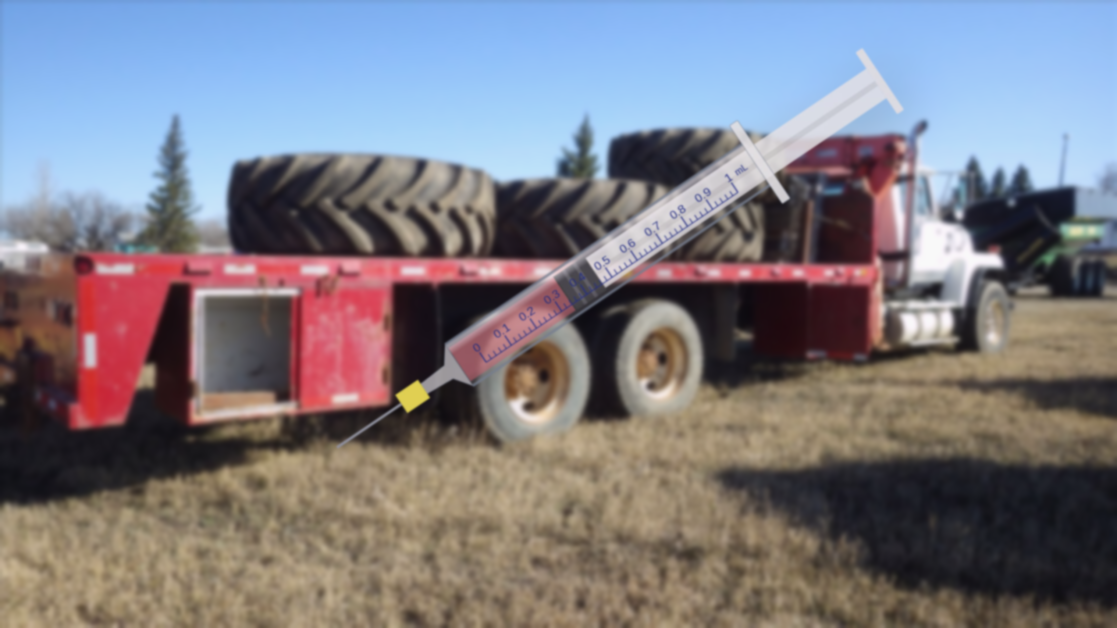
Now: 0.34
